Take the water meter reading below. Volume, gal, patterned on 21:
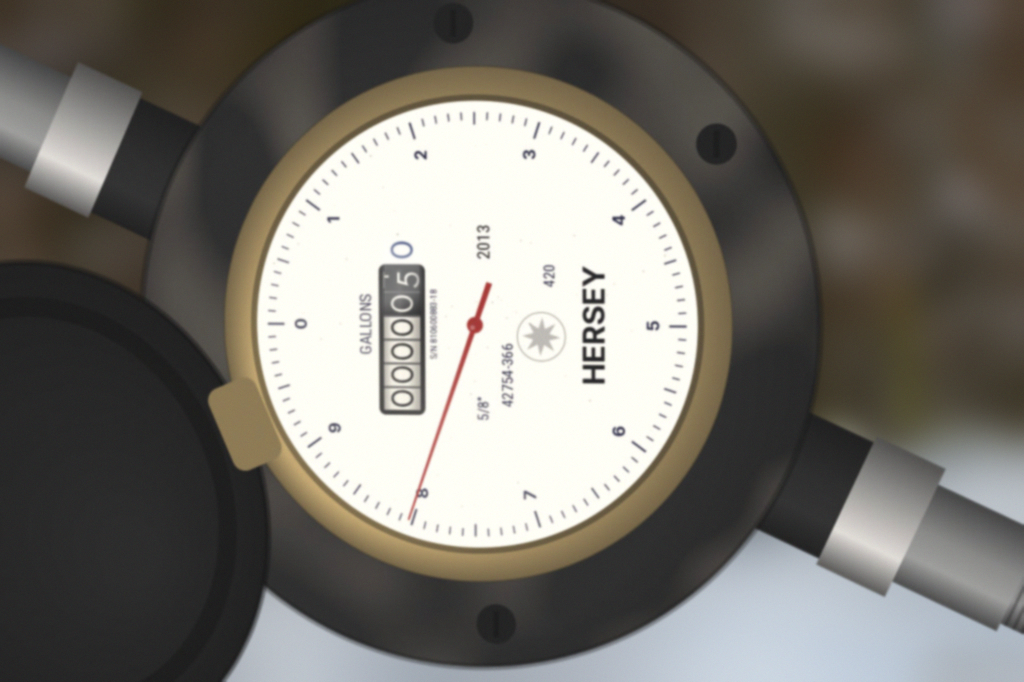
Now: 48.0
